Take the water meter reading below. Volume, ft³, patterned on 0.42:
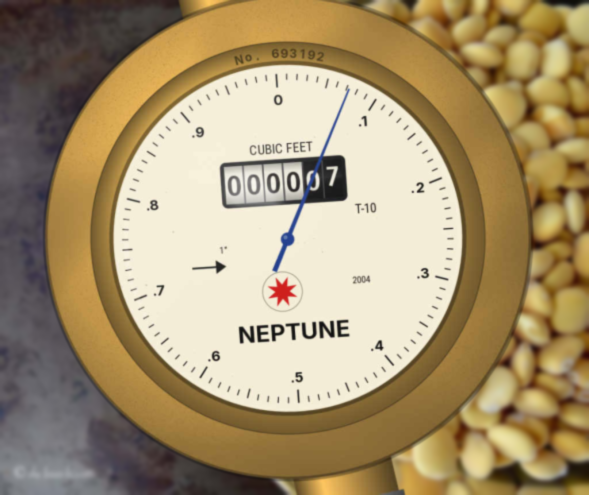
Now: 7.07
